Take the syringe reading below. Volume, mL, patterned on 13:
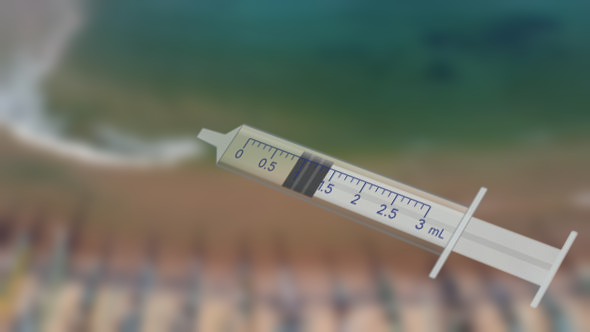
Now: 0.9
